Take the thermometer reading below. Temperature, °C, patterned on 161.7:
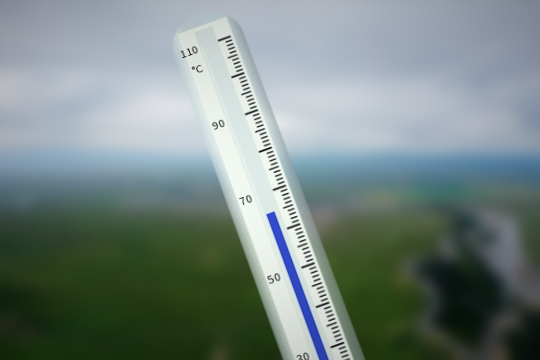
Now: 65
